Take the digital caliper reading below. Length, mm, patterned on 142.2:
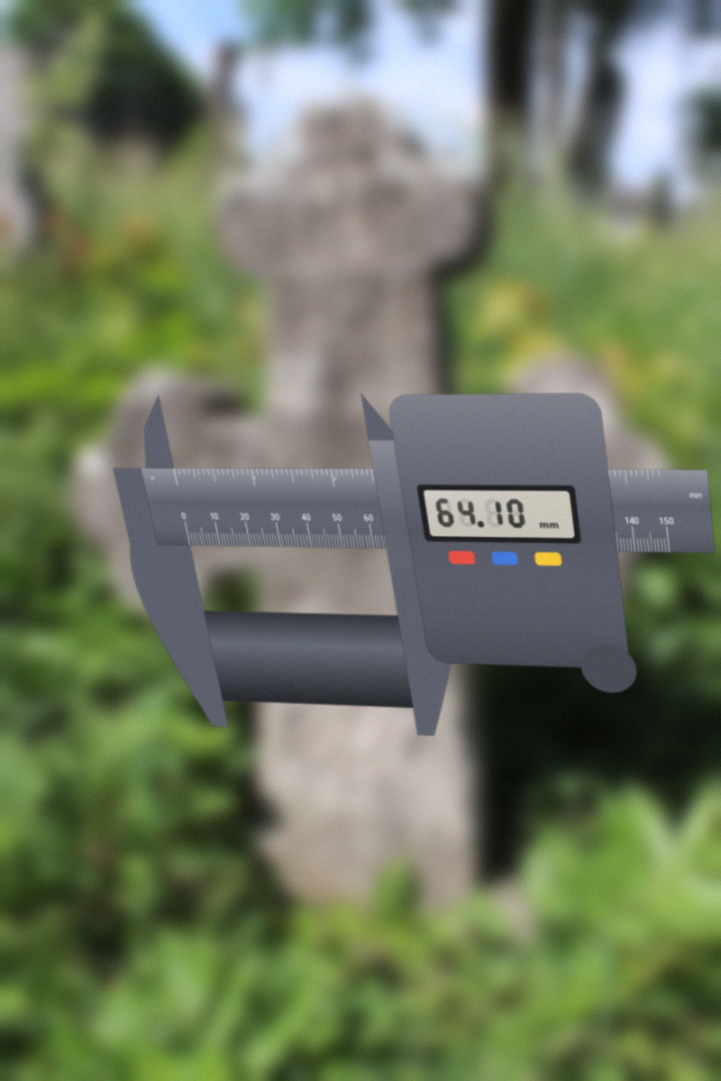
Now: 64.10
